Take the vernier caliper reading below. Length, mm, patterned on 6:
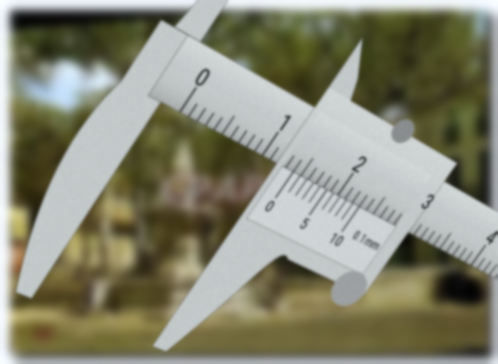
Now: 14.0
